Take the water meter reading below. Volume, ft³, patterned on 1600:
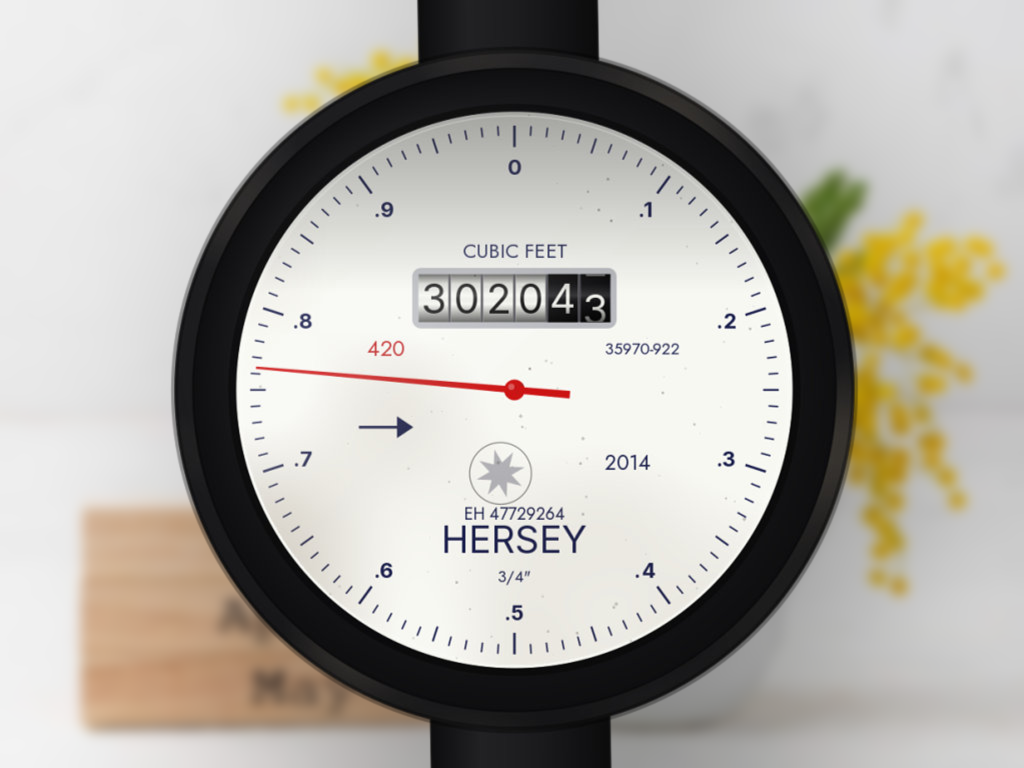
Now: 302042.76
